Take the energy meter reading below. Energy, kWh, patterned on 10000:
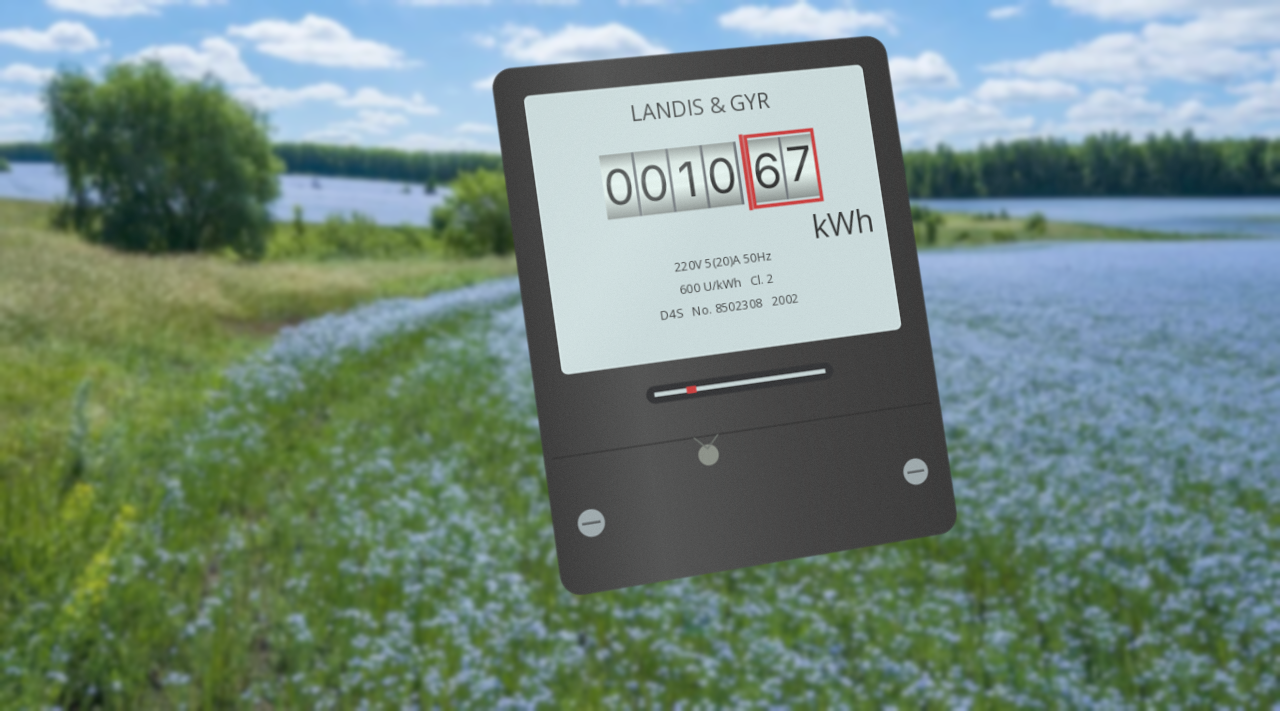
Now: 10.67
